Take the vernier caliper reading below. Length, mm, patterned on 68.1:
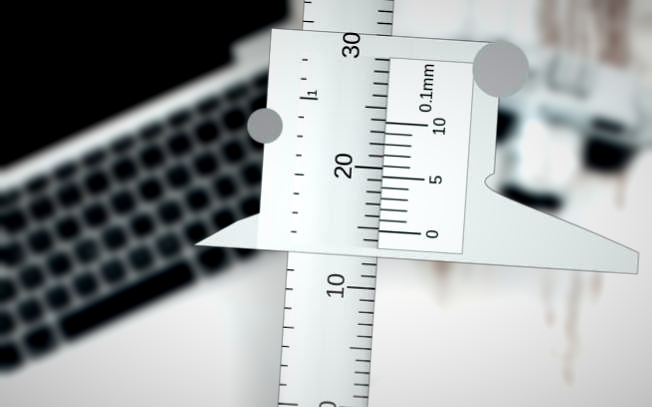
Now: 14.8
